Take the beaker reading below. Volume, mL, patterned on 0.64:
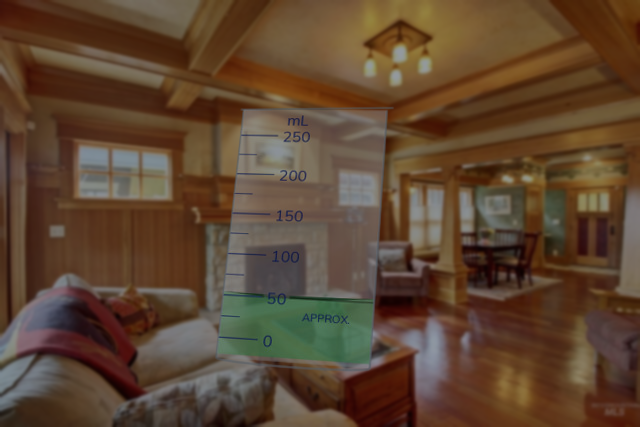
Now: 50
